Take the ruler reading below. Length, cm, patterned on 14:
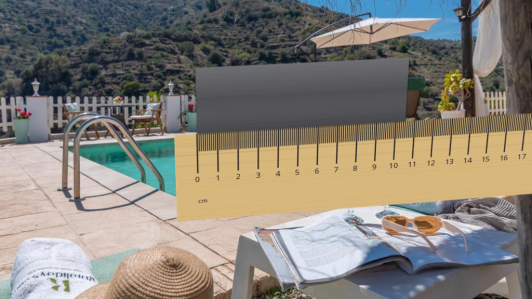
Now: 10.5
